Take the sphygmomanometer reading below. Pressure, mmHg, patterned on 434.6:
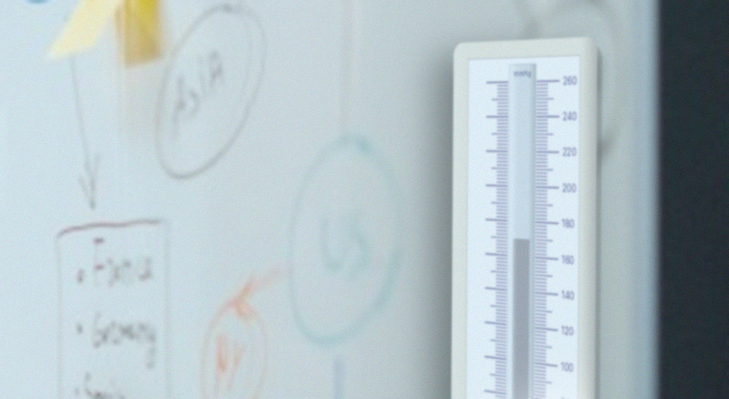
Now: 170
